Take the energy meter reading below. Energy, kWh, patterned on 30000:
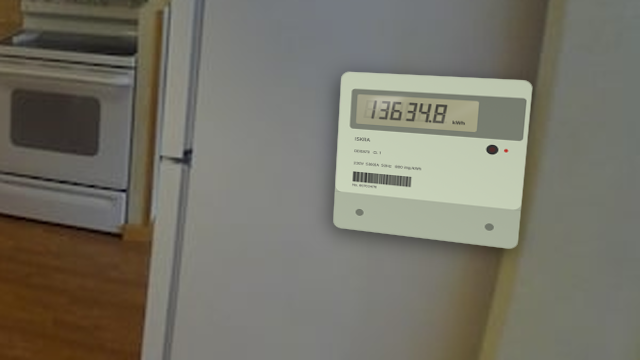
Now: 13634.8
